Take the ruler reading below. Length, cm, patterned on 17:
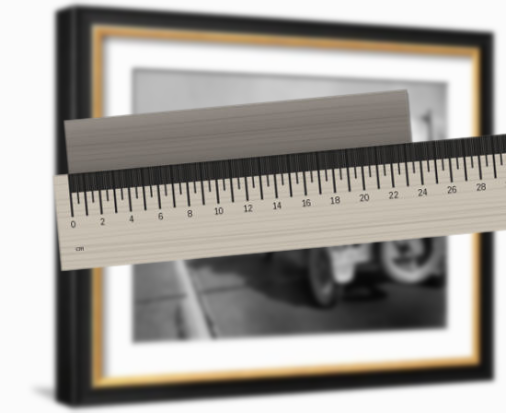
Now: 23.5
